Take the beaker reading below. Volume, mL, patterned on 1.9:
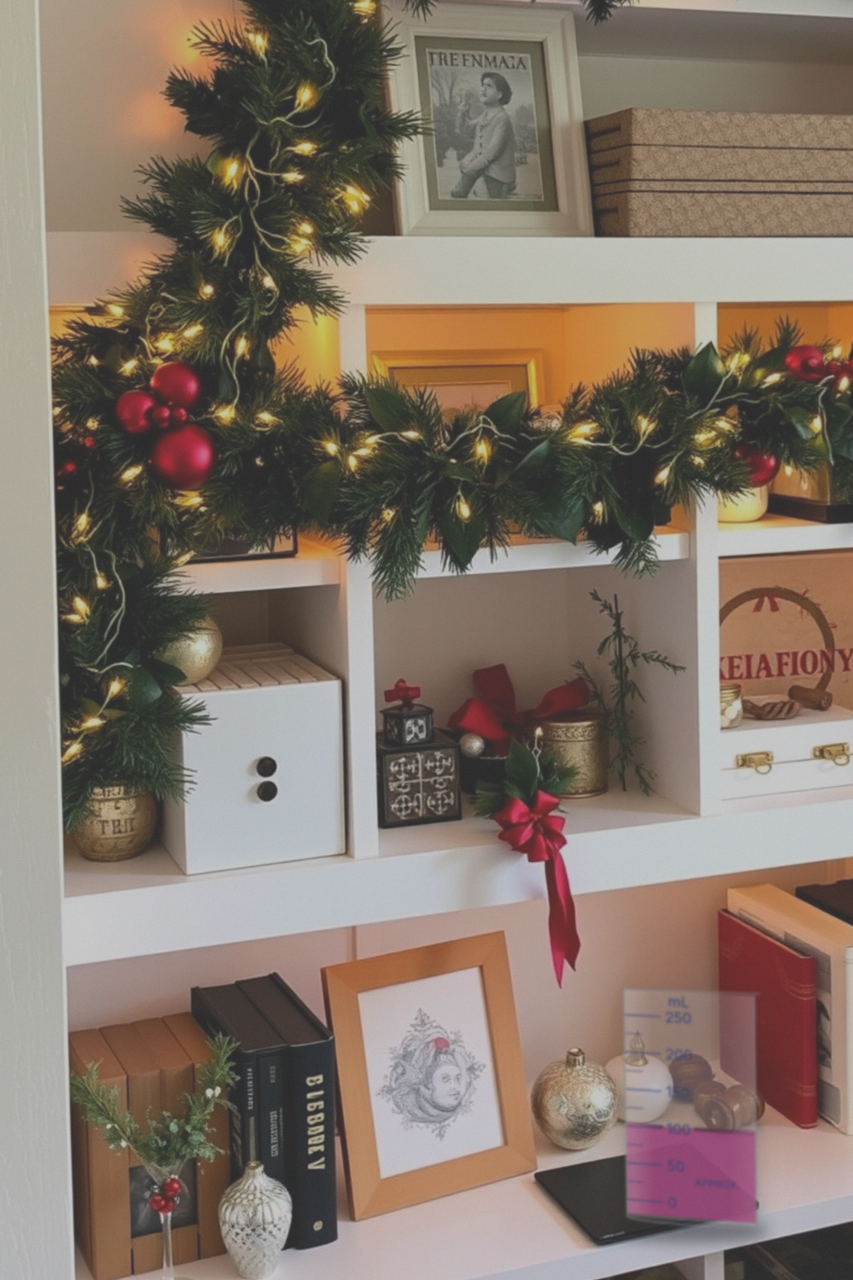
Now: 100
